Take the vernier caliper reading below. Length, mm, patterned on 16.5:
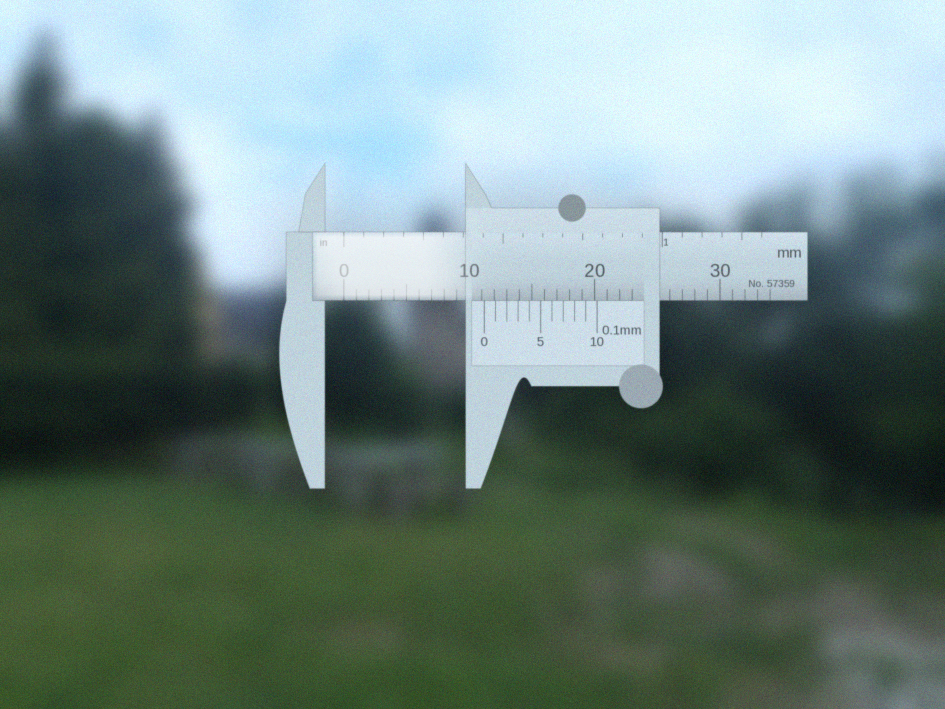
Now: 11.2
